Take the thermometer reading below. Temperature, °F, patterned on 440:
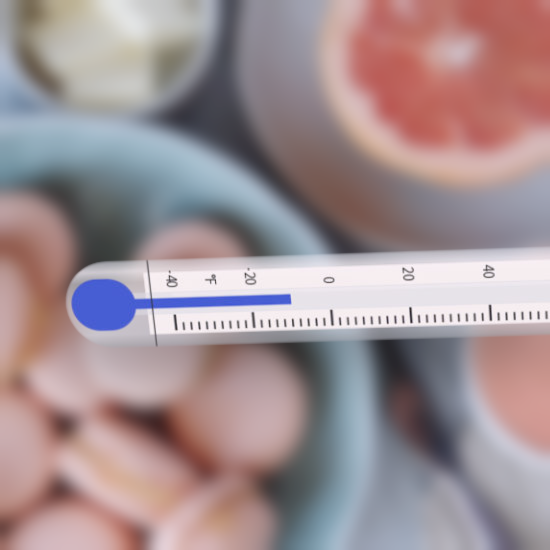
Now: -10
